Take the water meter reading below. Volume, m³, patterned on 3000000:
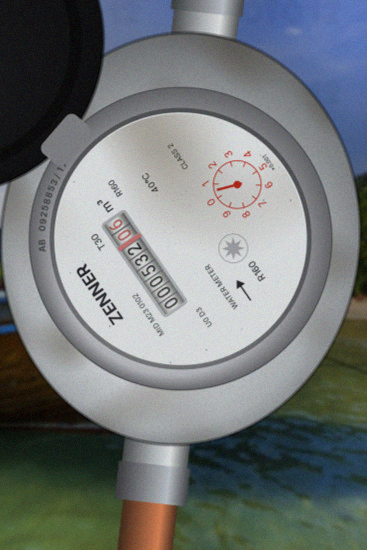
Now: 532.060
